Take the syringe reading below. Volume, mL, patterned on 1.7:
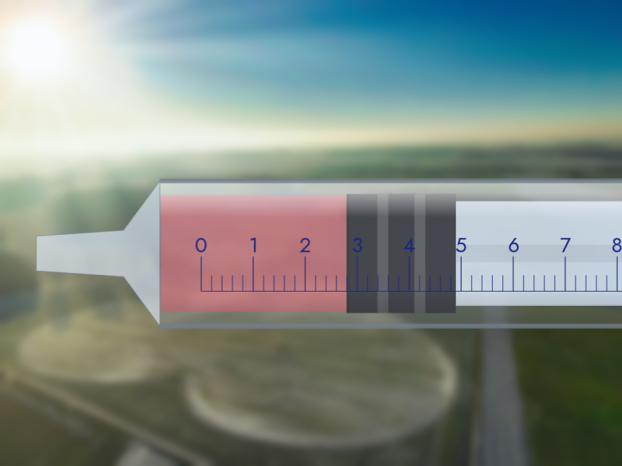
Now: 2.8
